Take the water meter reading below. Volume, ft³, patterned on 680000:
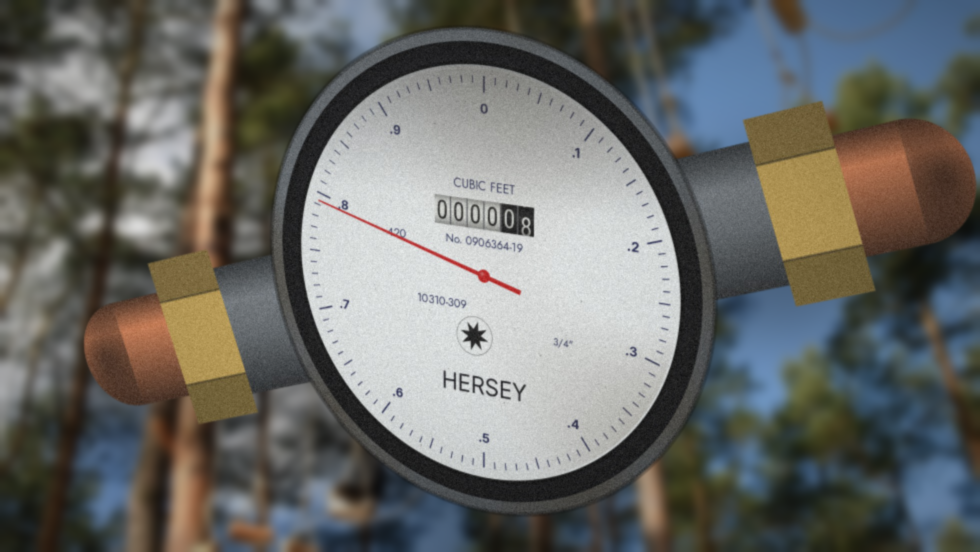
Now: 7.79
